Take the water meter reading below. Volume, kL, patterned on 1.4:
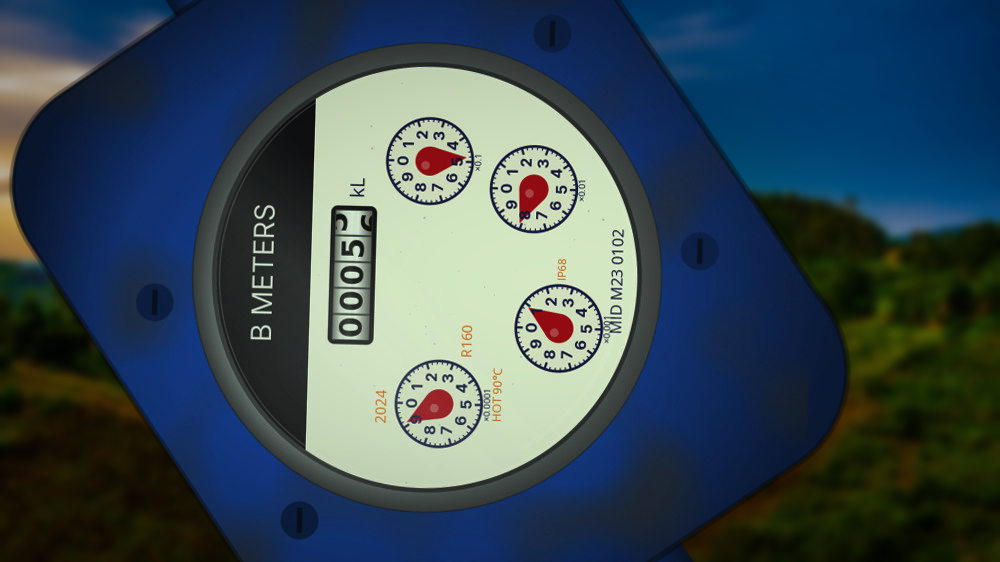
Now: 55.4809
